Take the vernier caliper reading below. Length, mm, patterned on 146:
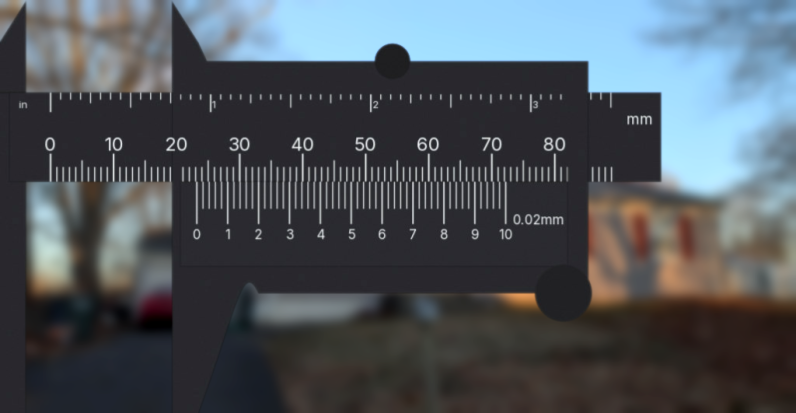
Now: 23.2
